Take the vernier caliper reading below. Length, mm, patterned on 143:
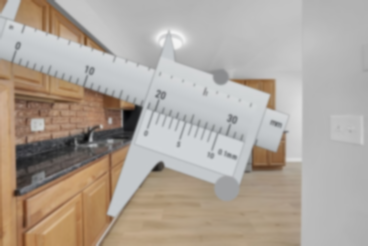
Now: 19.8
